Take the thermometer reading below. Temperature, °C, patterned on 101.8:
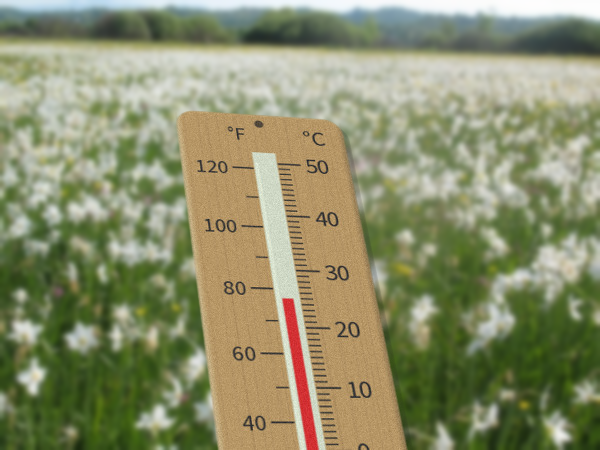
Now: 25
